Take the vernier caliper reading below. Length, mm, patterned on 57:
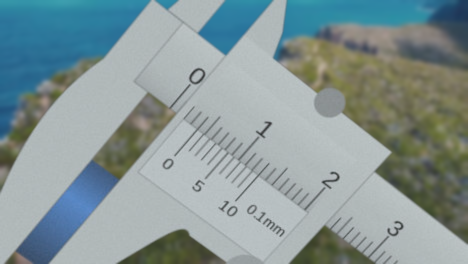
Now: 4.0
